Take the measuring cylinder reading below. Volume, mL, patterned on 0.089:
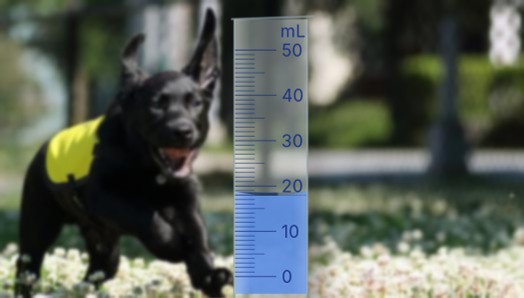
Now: 18
